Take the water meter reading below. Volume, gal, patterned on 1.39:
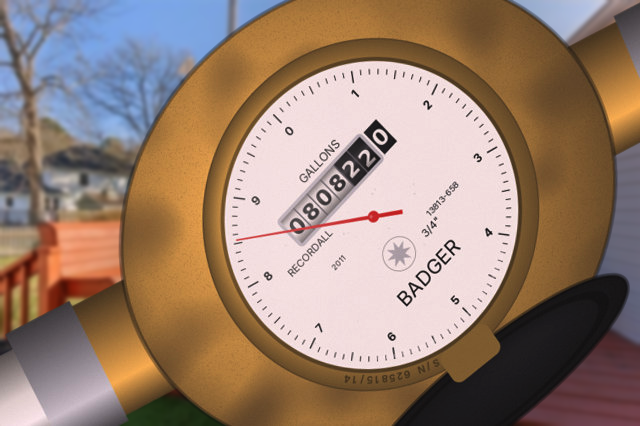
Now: 808218.5
